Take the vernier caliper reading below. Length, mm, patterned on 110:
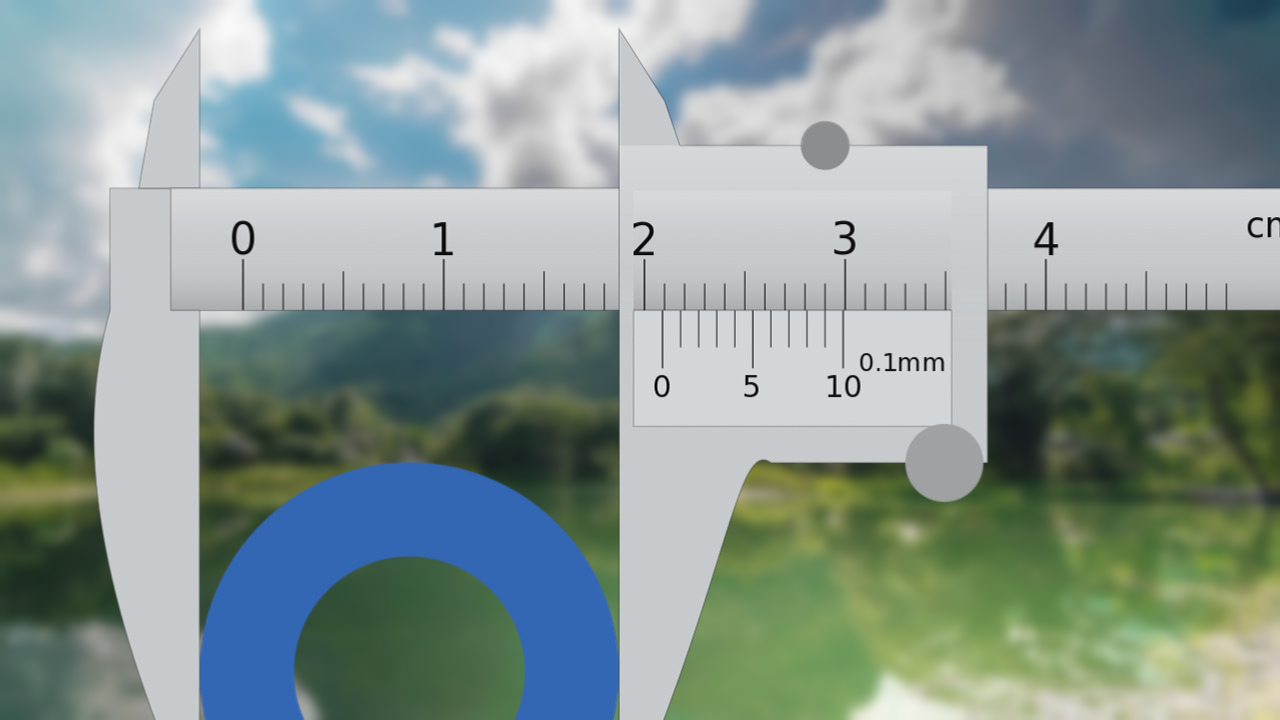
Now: 20.9
